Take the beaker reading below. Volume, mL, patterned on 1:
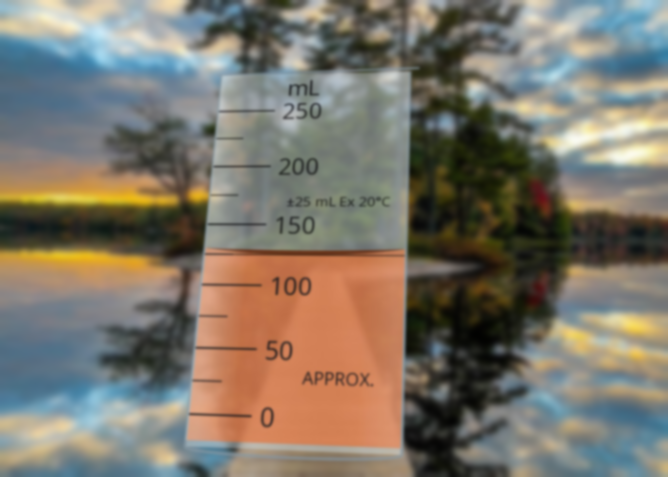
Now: 125
